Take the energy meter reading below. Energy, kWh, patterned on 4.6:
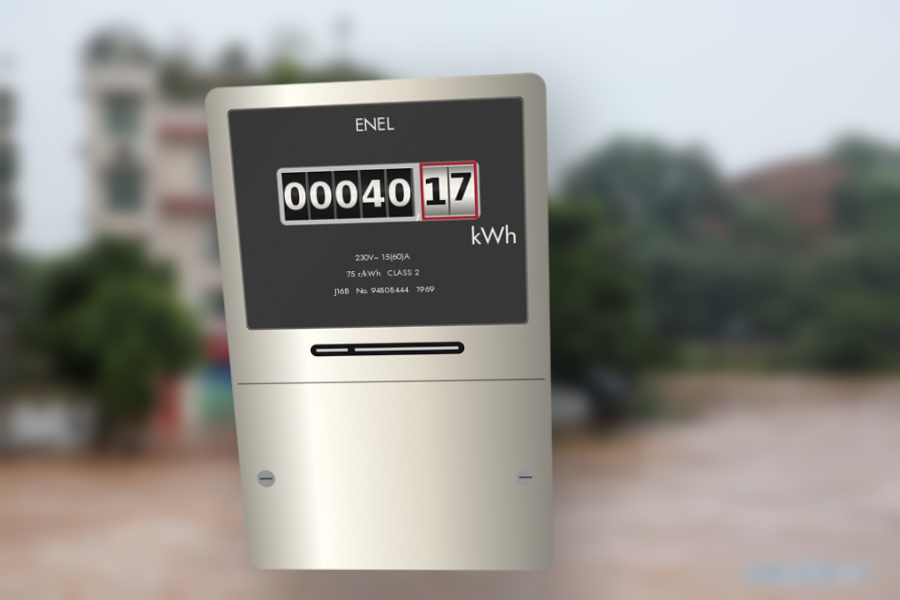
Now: 40.17
